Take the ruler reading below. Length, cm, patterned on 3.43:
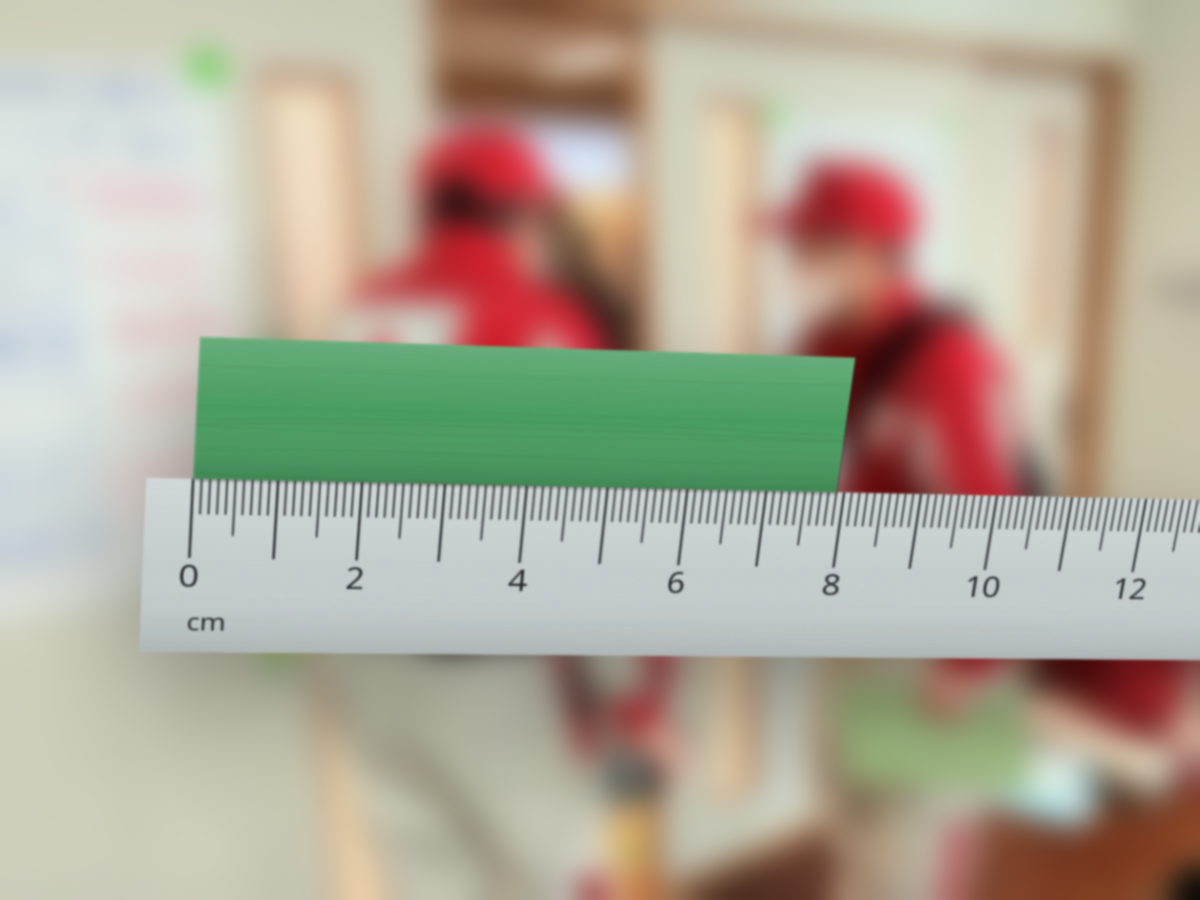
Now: 7.9
